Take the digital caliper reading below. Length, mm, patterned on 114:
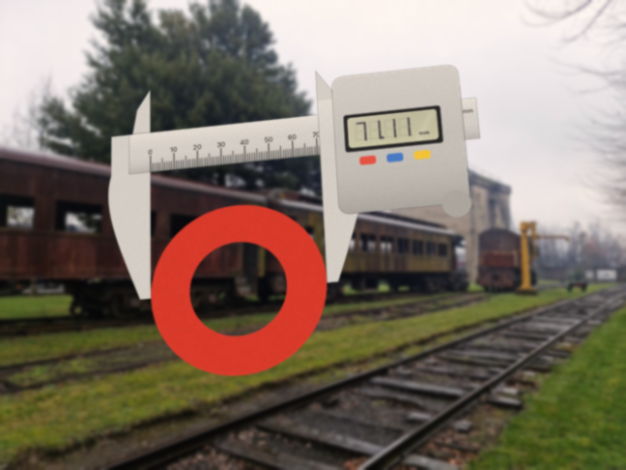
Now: 71.11
